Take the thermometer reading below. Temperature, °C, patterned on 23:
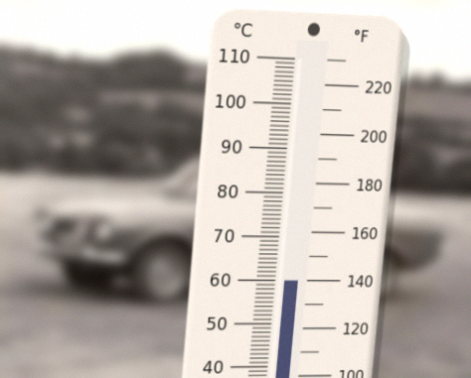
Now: 60
